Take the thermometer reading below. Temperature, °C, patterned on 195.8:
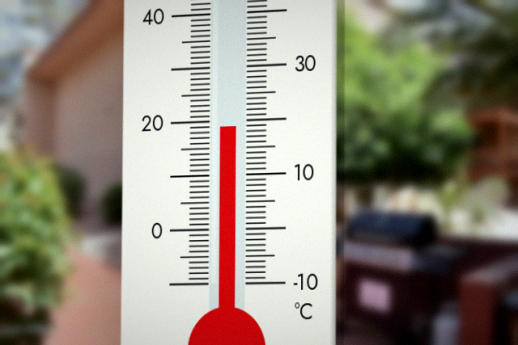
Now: 19
